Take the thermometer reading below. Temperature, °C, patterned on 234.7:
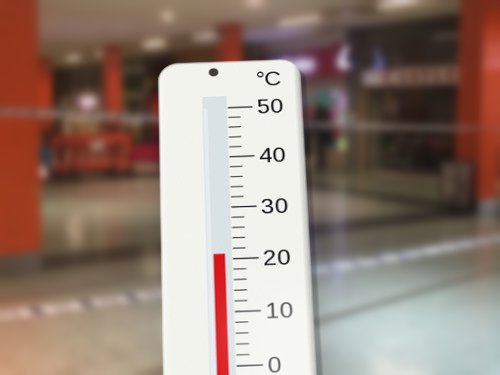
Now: 21
